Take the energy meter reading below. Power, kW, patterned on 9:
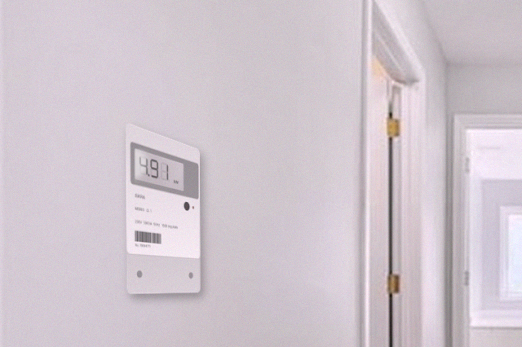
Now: 4.91
